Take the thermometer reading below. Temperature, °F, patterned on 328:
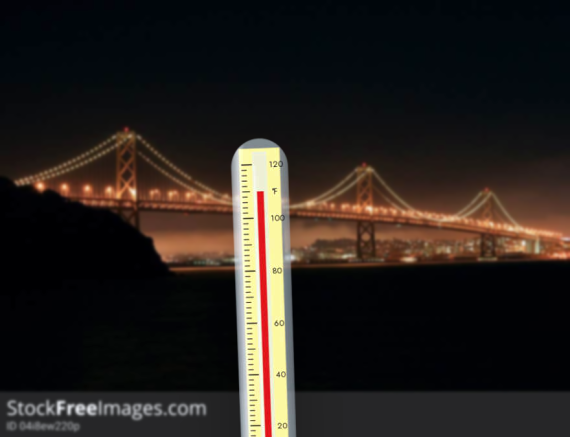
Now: 110
